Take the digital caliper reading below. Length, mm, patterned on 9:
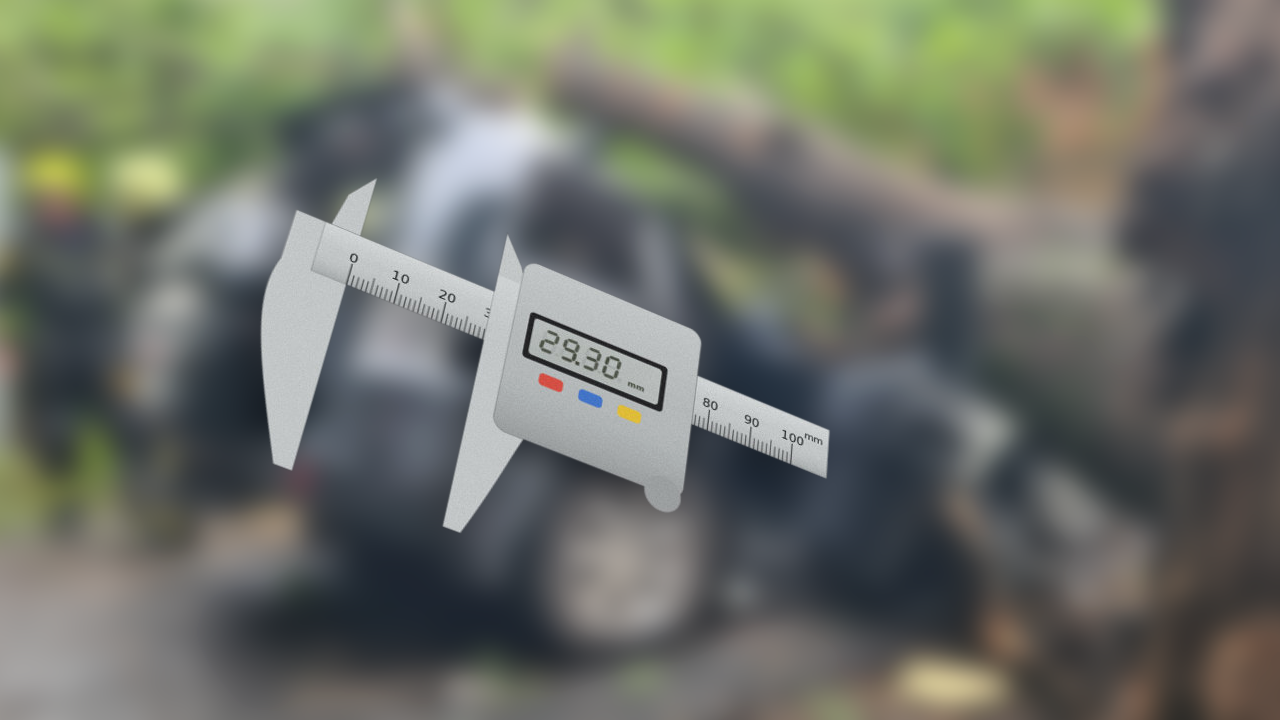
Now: 29.30
